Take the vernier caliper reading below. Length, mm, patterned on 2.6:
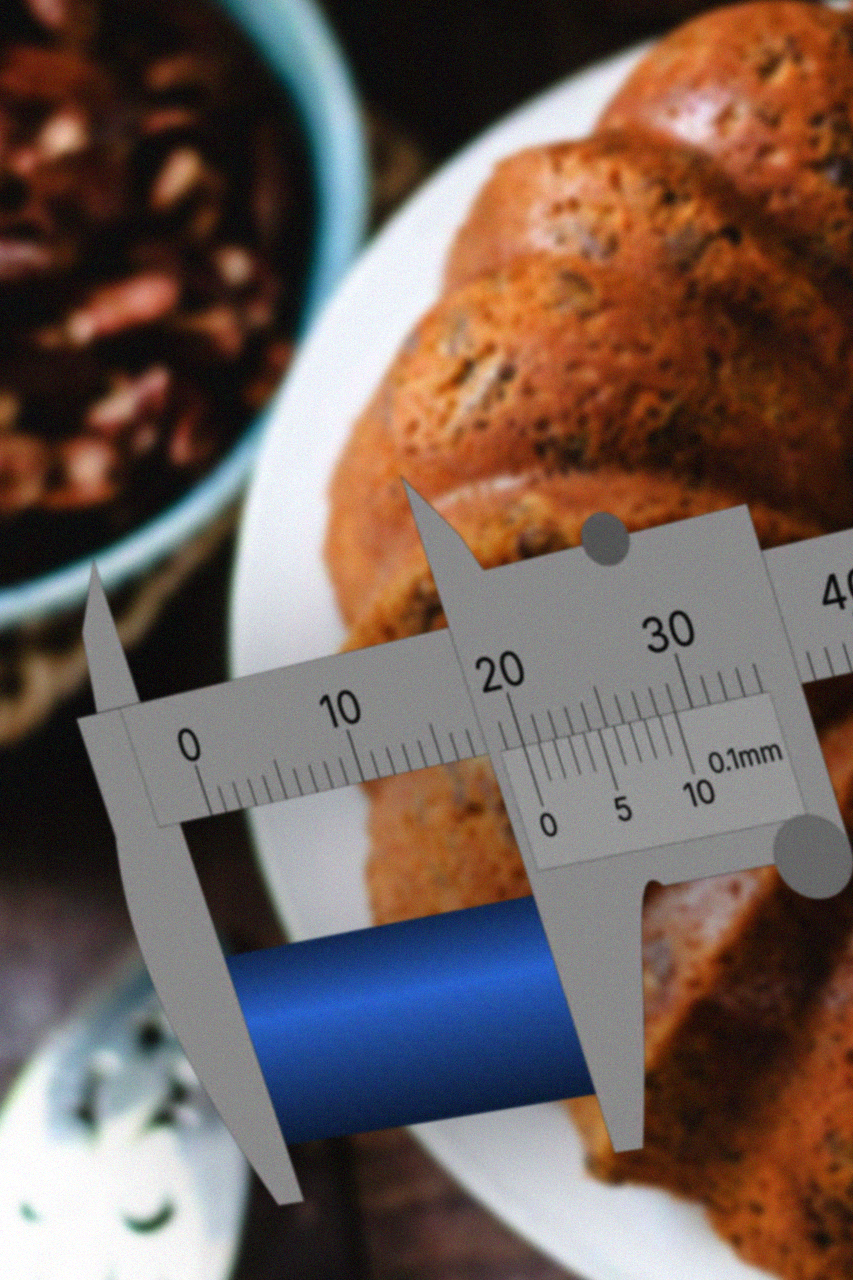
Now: 20.0
